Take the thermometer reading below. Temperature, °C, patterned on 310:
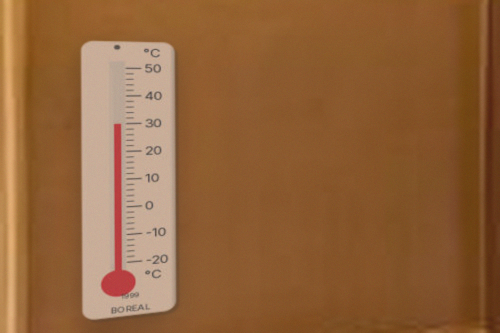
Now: 30
